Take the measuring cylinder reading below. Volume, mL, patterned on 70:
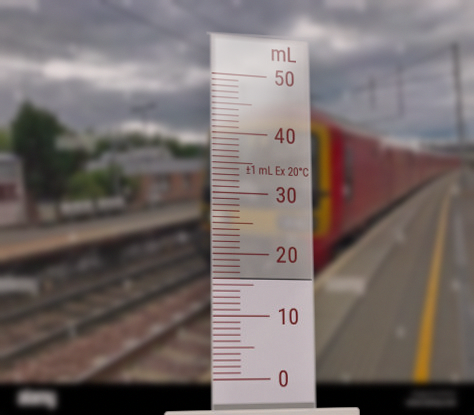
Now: 16
